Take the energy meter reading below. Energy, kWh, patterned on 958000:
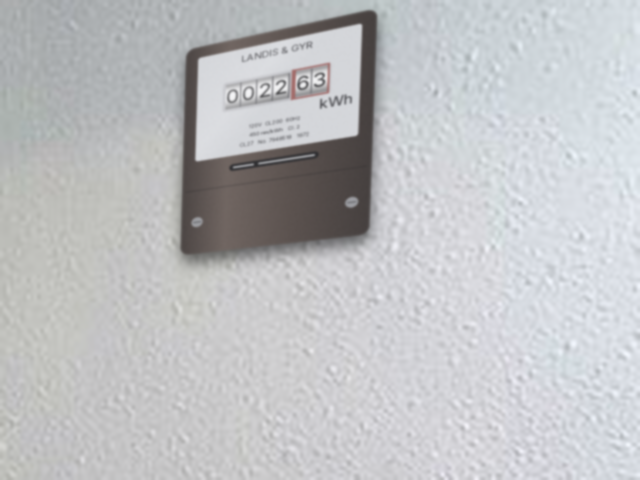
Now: 22.63
